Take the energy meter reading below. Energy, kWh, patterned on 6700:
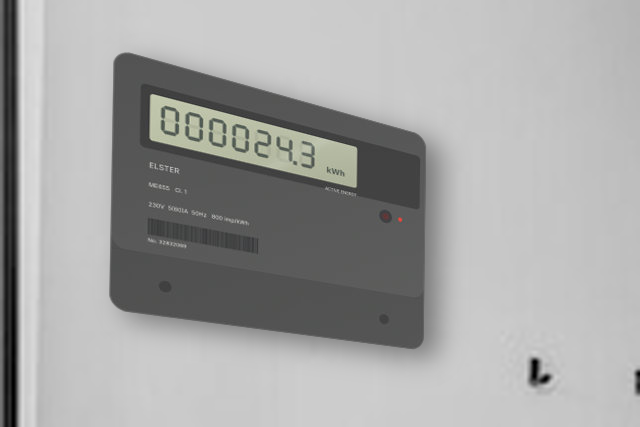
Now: 24.3
